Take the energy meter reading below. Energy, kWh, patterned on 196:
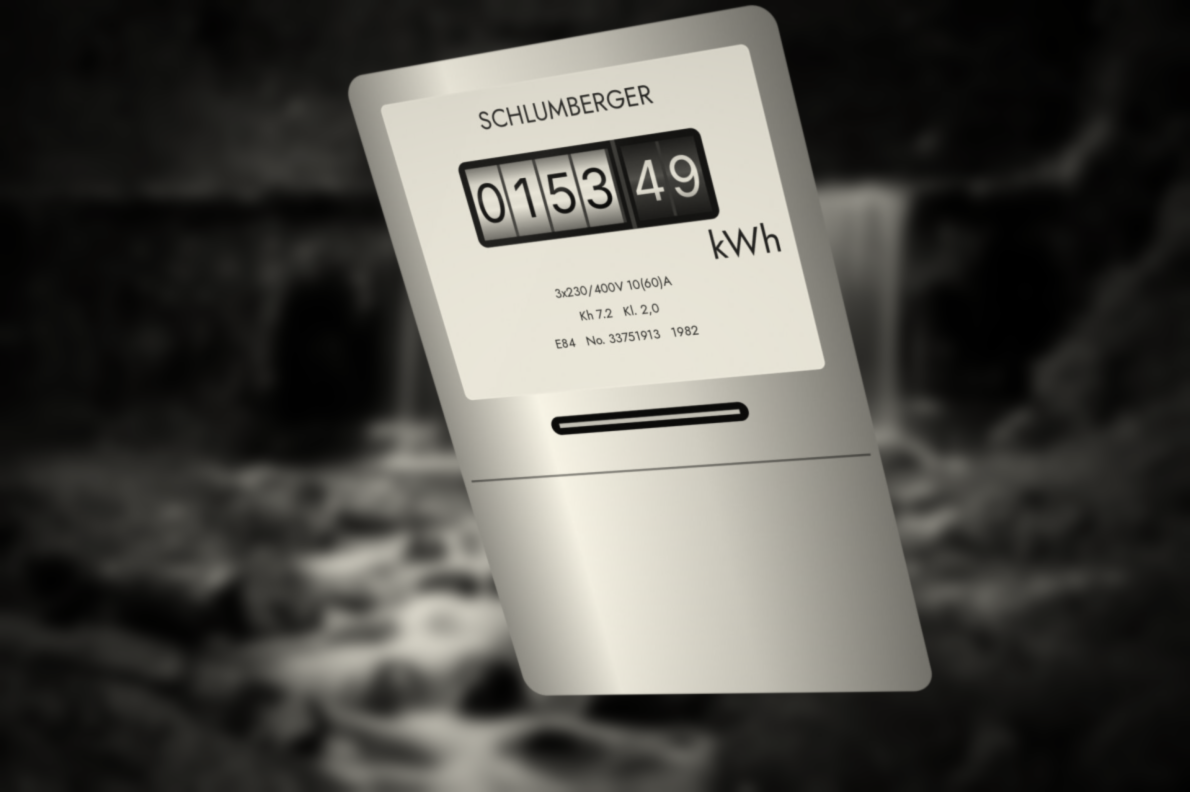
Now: 153.49
